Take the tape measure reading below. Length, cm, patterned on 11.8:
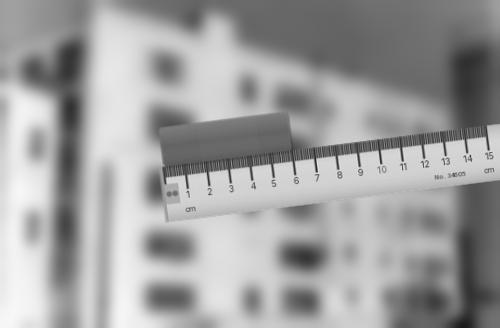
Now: 6
